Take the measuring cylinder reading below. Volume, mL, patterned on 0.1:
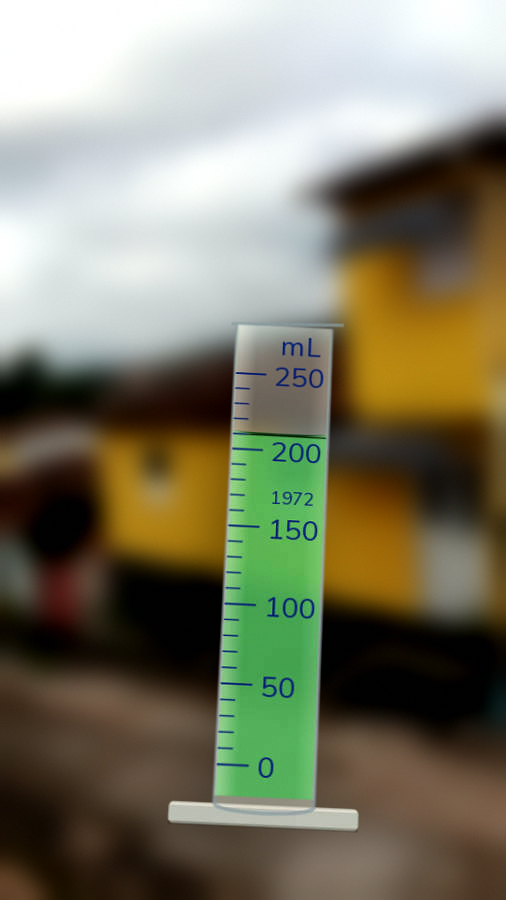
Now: 210
